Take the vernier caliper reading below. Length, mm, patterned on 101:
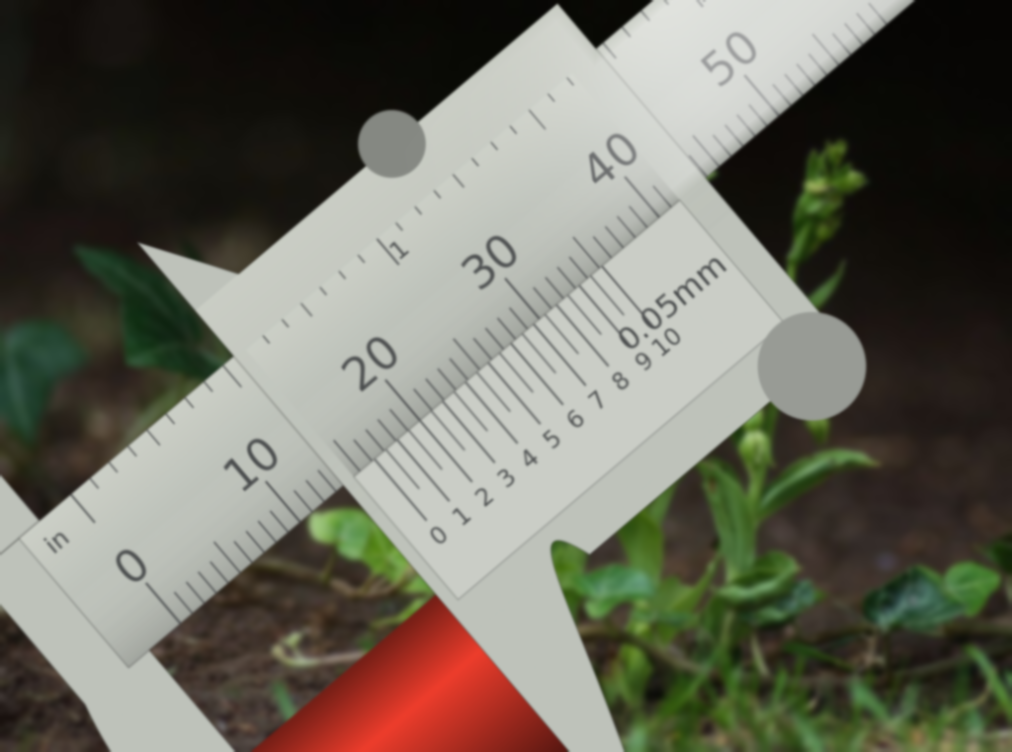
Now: 16.2
